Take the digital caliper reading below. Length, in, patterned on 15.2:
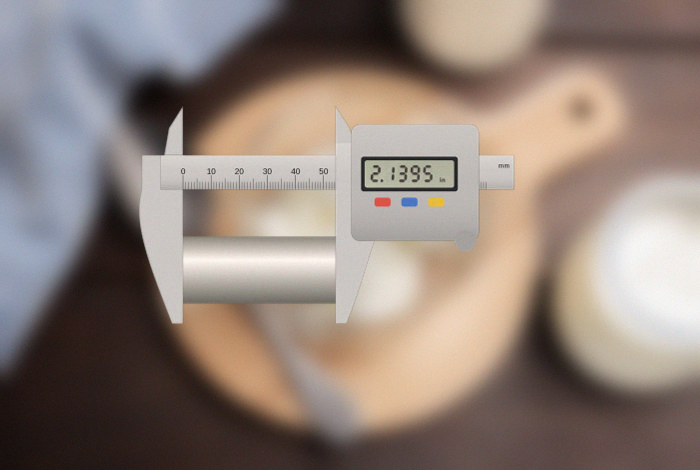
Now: 2.1395
